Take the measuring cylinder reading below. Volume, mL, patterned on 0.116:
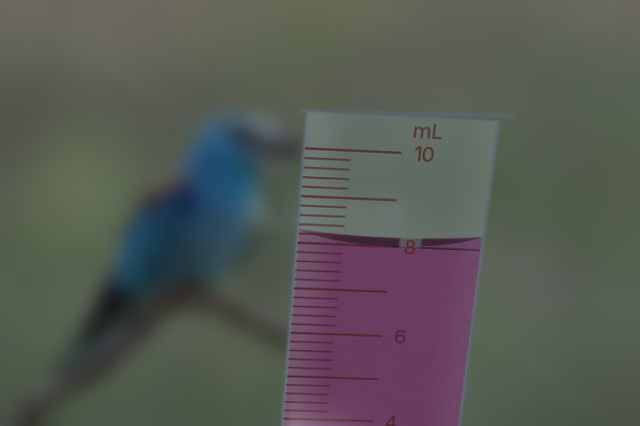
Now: 8
